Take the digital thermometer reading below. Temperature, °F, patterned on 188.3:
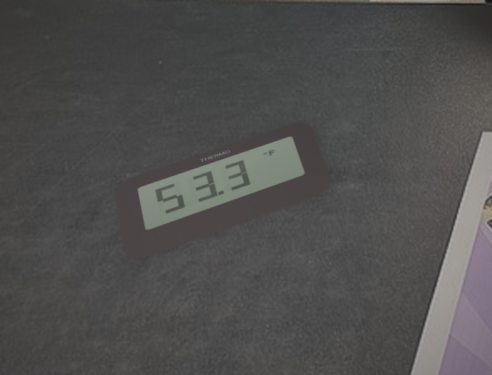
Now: 53.3
